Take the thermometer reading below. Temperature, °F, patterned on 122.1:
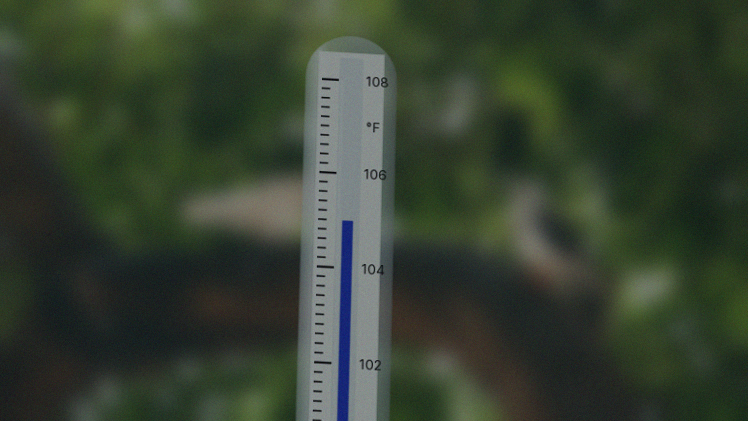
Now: 105
